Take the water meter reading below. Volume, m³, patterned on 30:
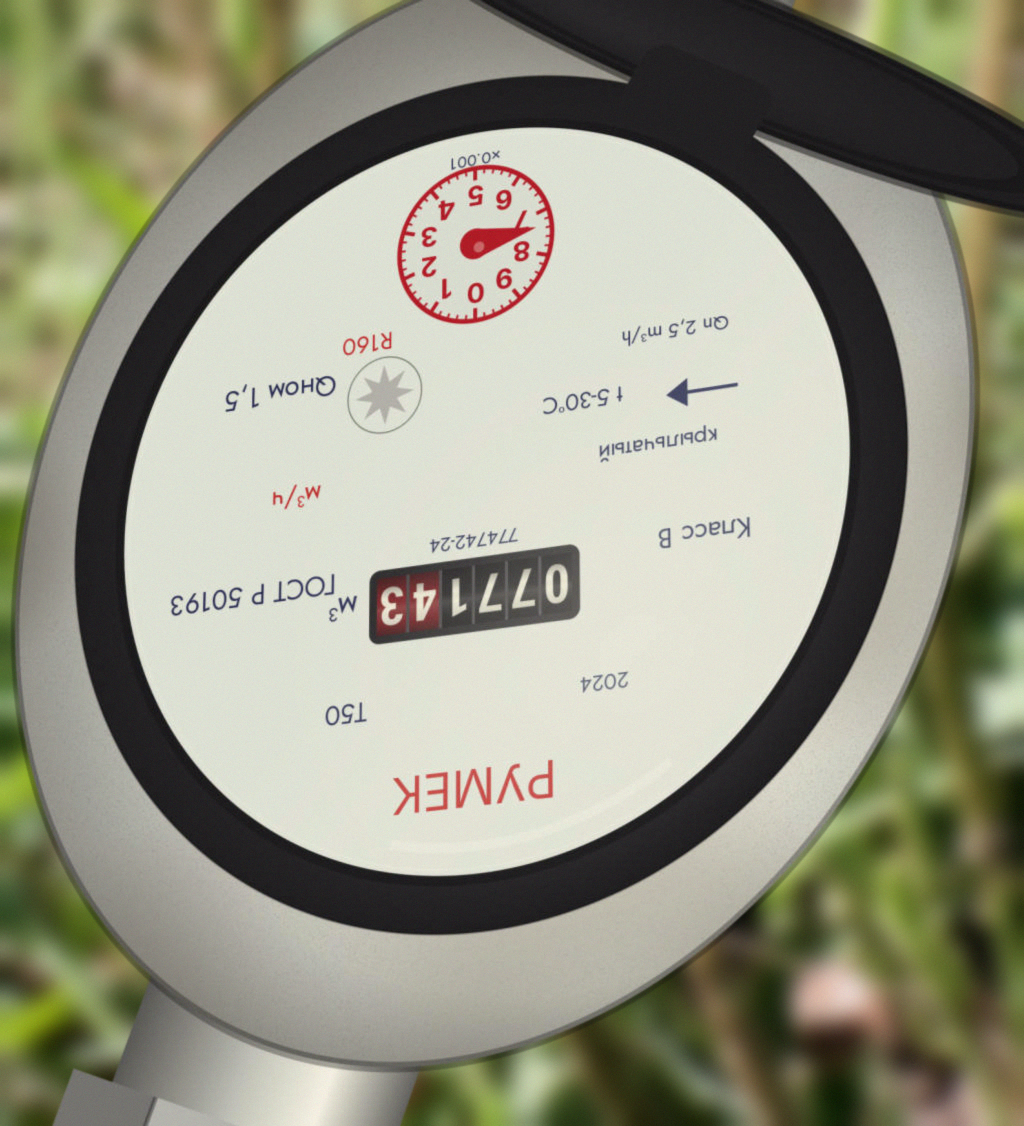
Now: 771.437
